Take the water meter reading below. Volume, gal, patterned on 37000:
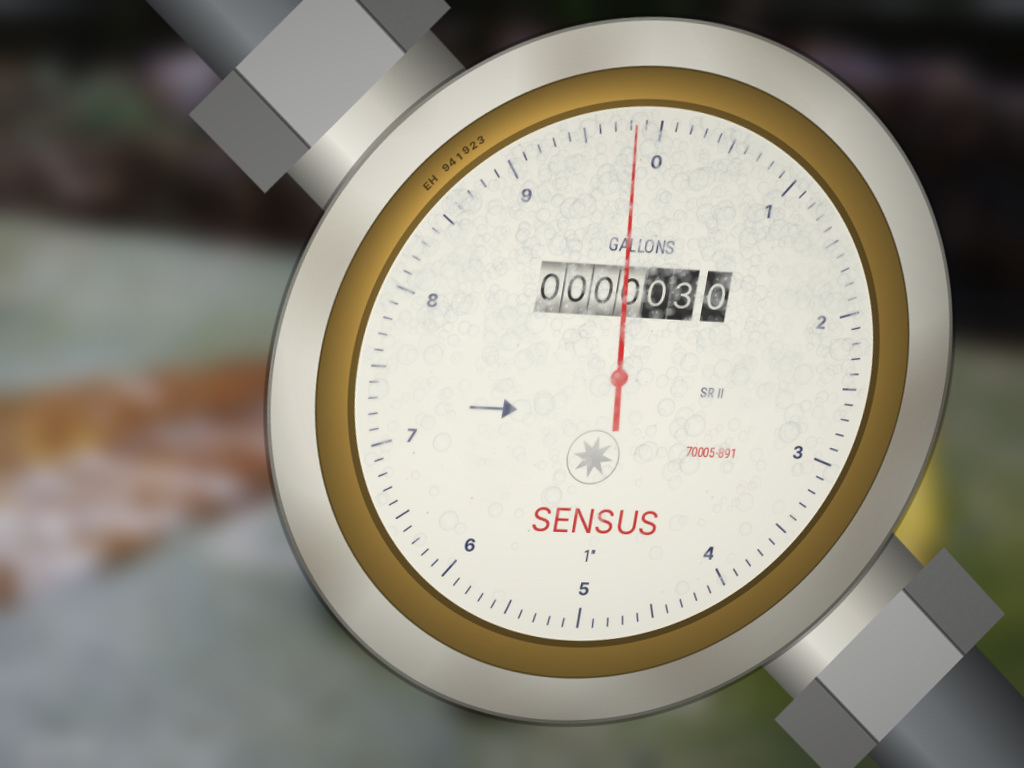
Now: 29.8
